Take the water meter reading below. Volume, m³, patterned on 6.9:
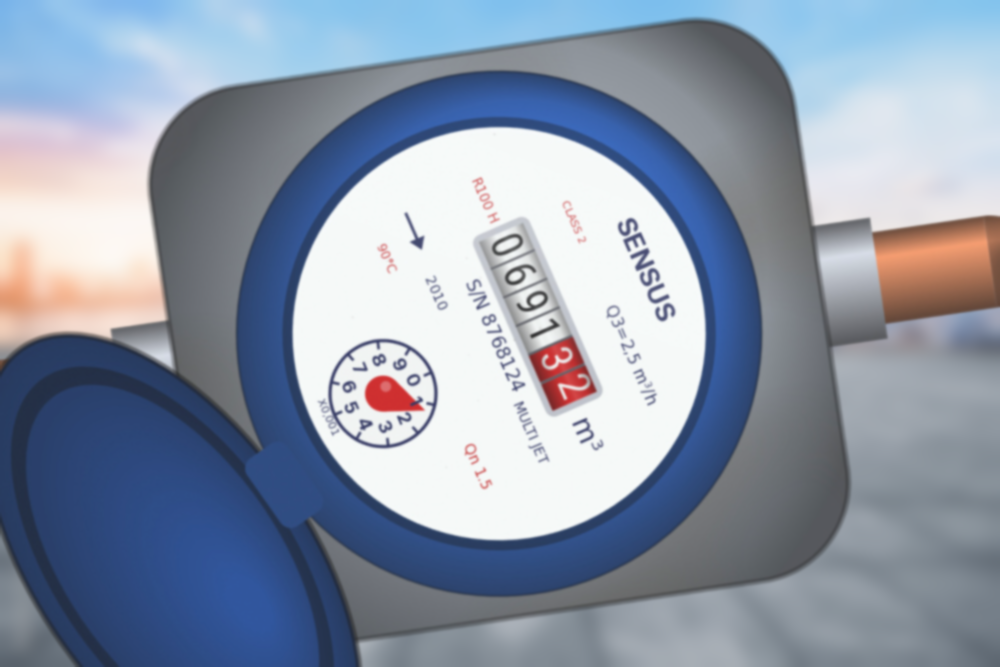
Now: 691.321
